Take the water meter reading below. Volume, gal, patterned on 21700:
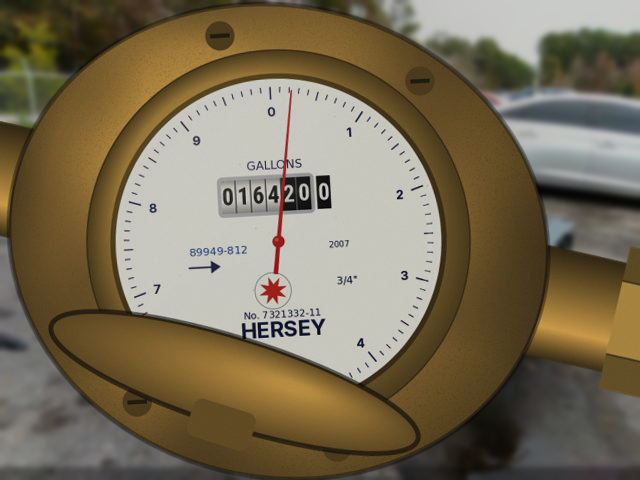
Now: 164200.2
